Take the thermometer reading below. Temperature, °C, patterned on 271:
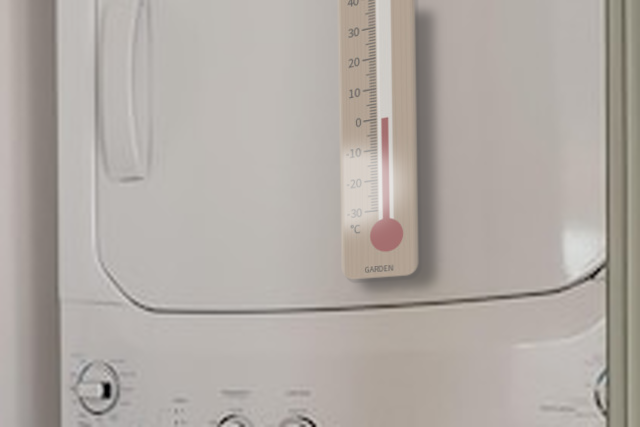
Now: 0
